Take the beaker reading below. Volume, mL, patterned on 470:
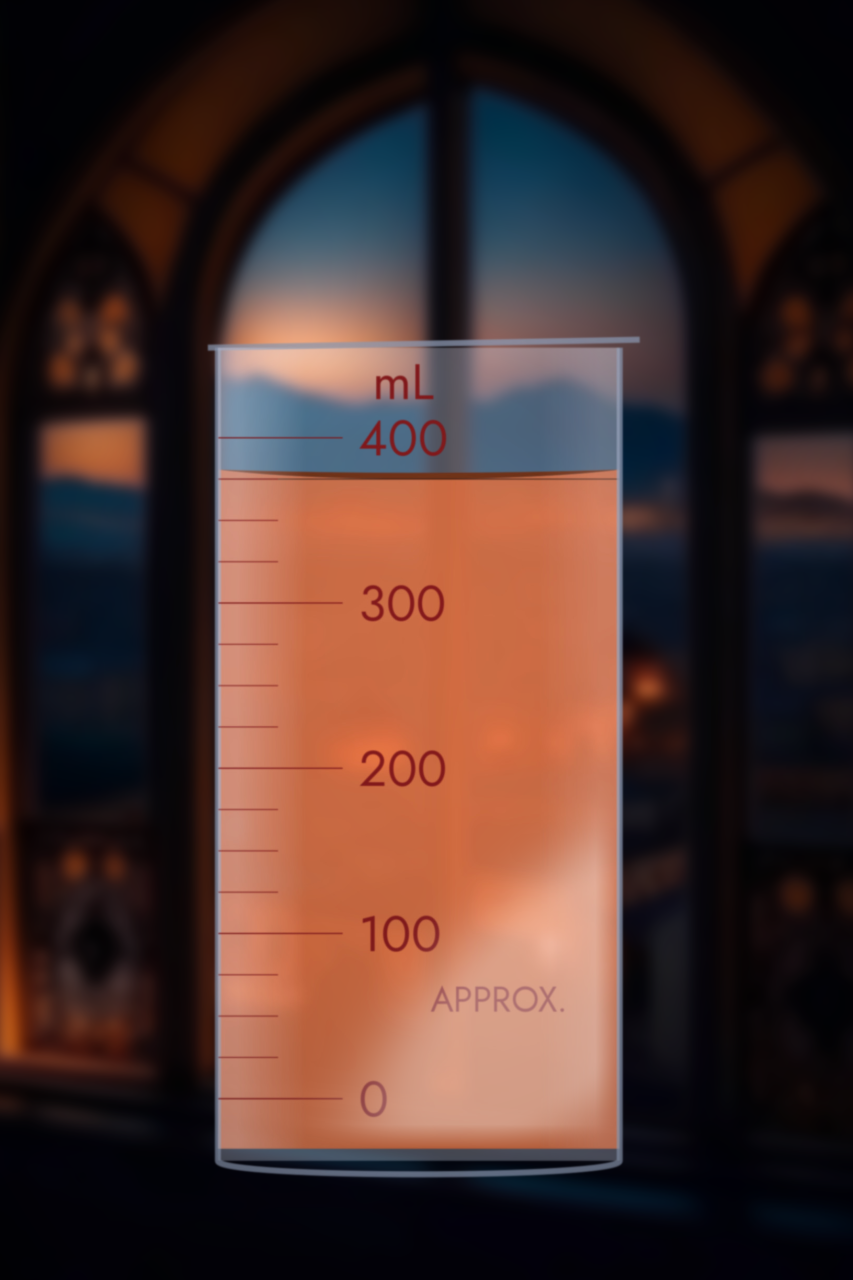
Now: 375
